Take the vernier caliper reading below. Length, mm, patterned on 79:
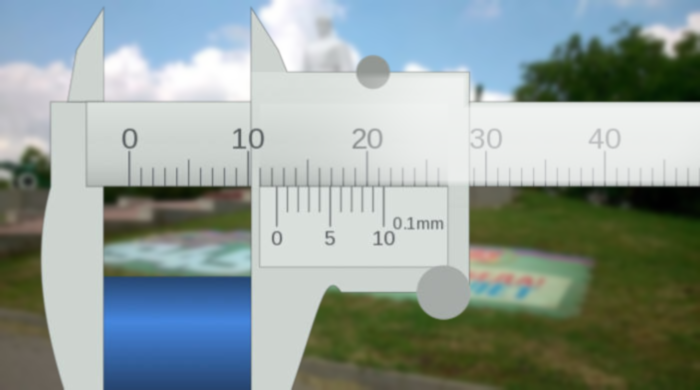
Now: 12.4
